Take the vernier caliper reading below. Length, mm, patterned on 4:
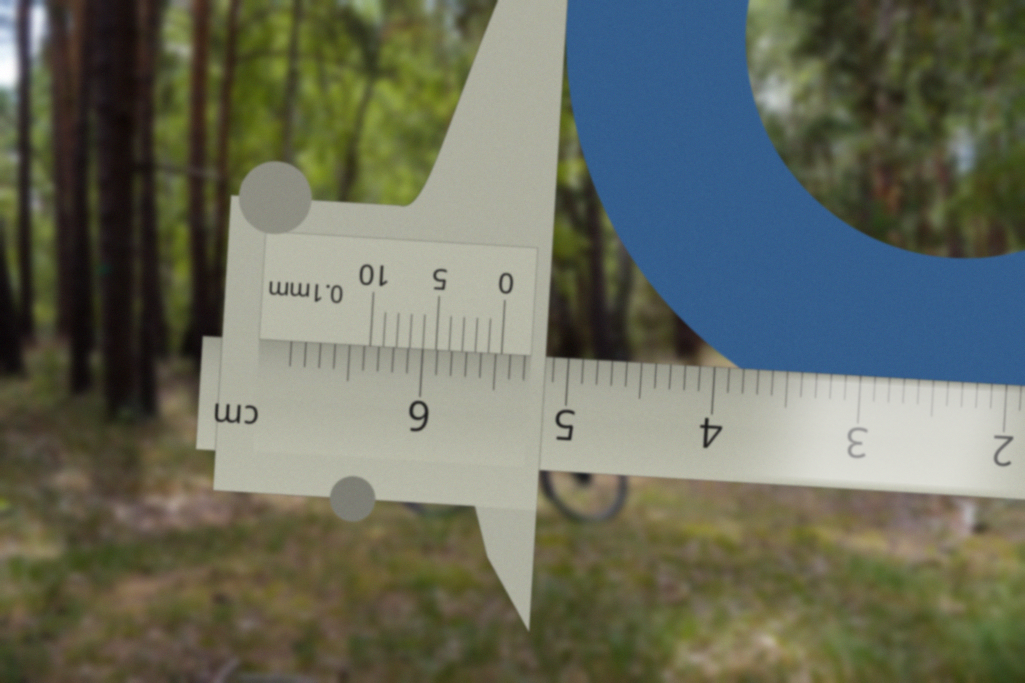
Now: 54.6
